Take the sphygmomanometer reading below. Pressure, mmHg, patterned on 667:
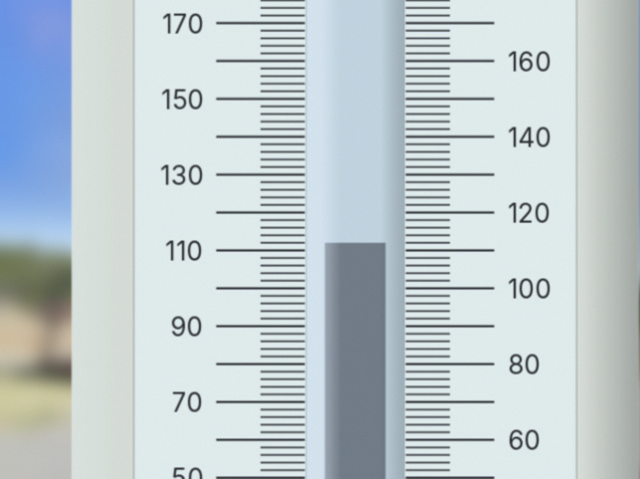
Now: 112
